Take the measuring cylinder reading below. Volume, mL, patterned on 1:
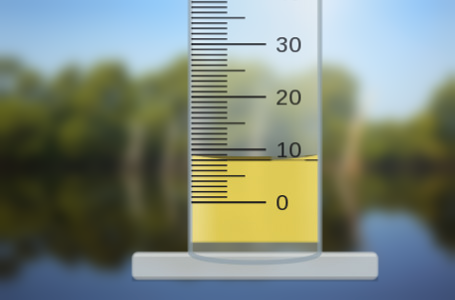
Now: 8
